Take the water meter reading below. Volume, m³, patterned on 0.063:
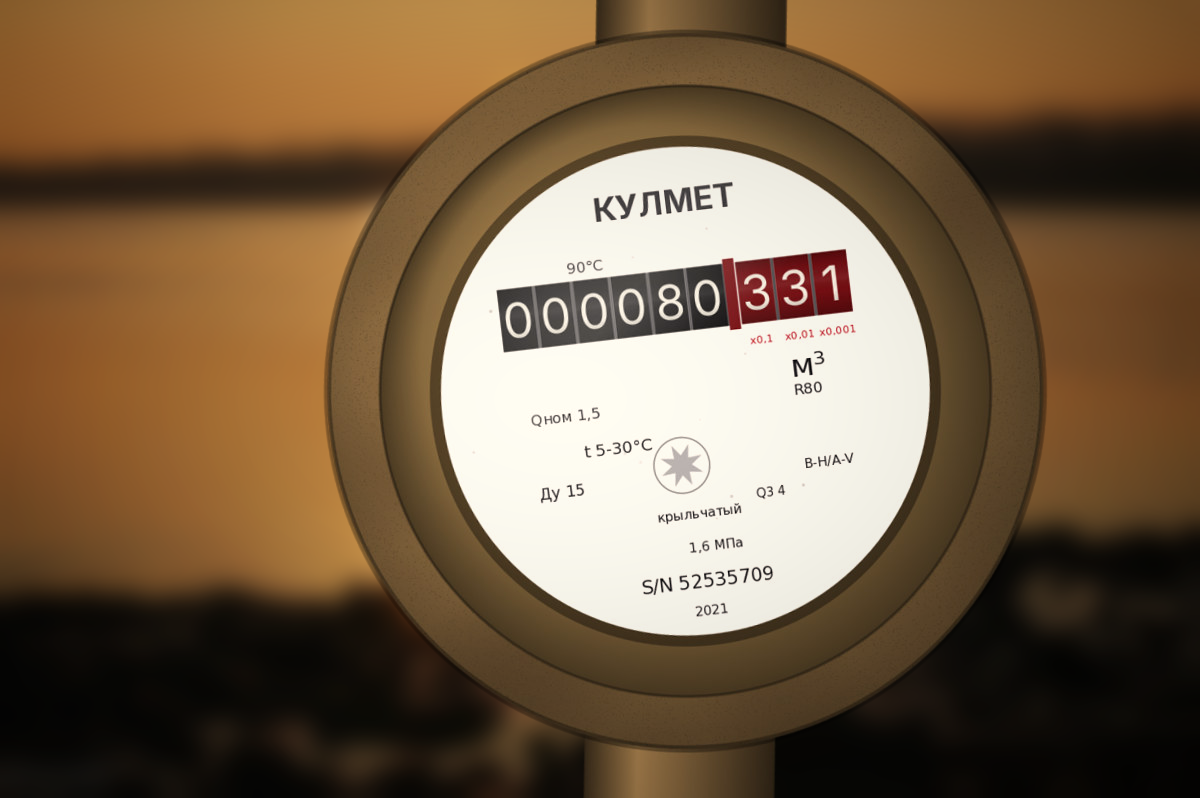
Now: 80.331
